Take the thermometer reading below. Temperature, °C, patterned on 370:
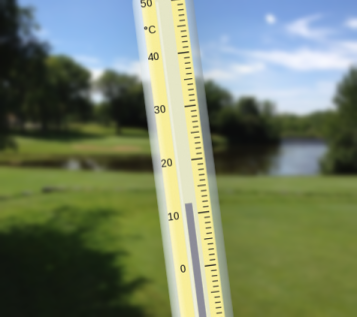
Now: 12
